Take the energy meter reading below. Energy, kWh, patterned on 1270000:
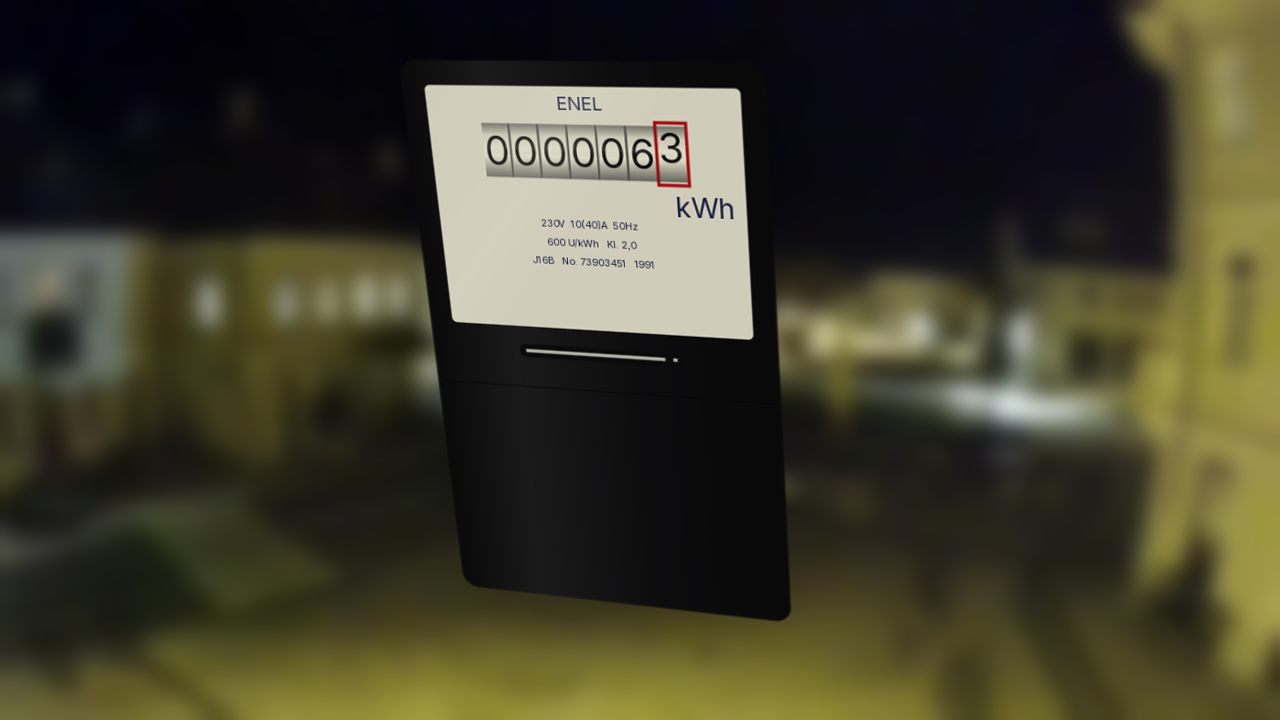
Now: 6.3
